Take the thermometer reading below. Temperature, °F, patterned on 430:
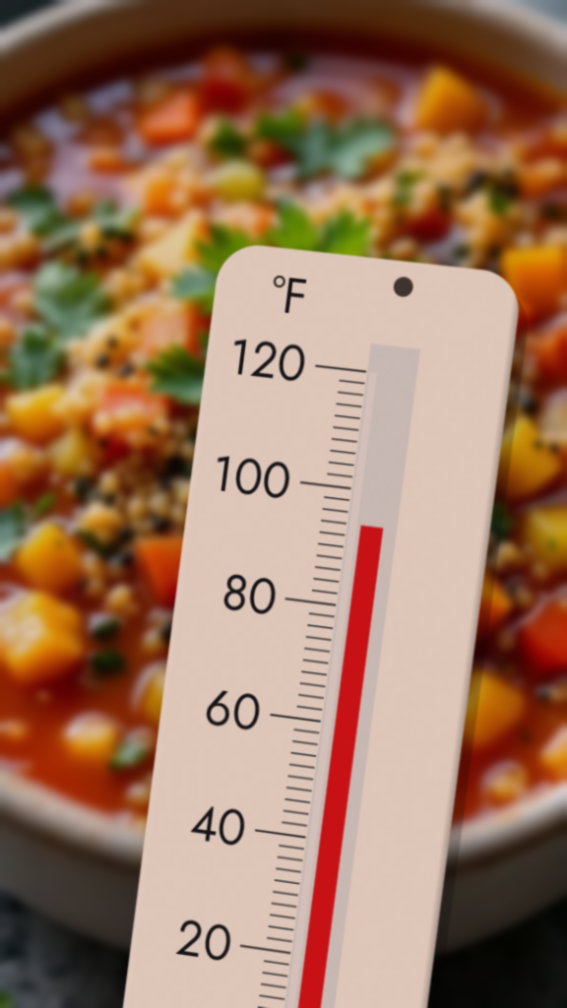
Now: 94
